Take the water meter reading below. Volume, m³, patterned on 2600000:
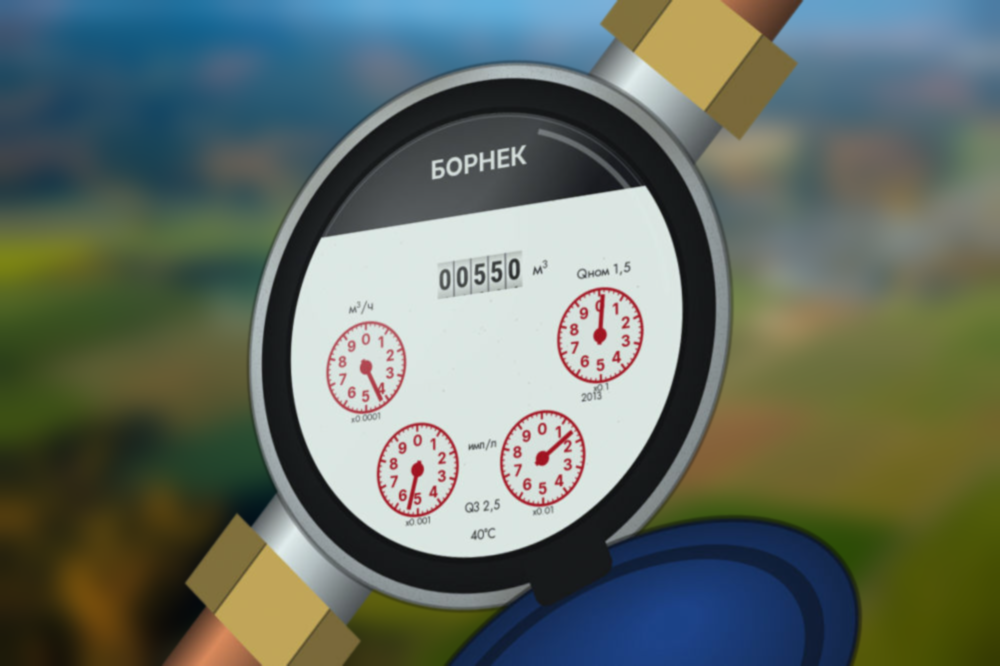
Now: 550.0154
